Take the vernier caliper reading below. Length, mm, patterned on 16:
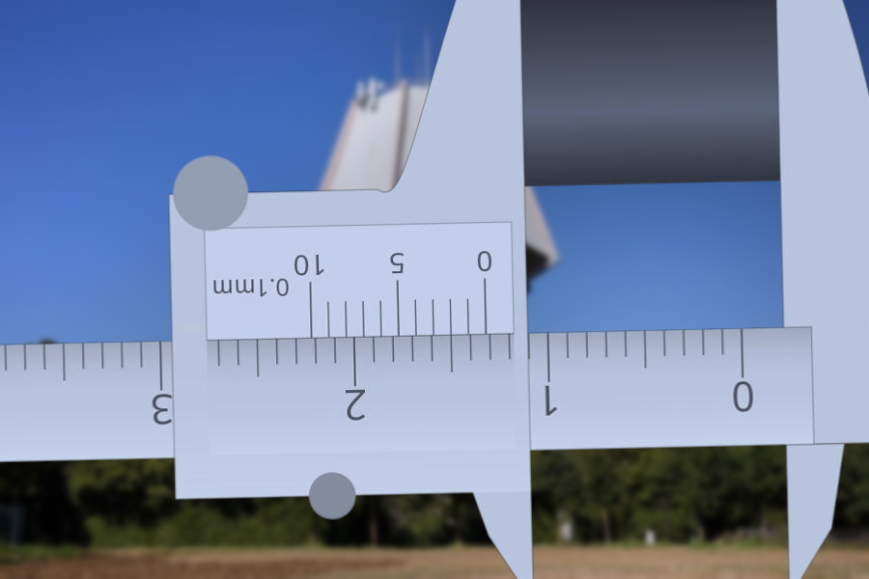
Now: 13.2
